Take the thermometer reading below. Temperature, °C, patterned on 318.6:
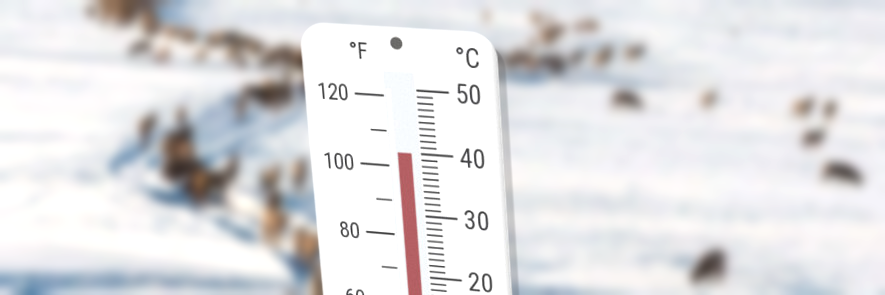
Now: 40
